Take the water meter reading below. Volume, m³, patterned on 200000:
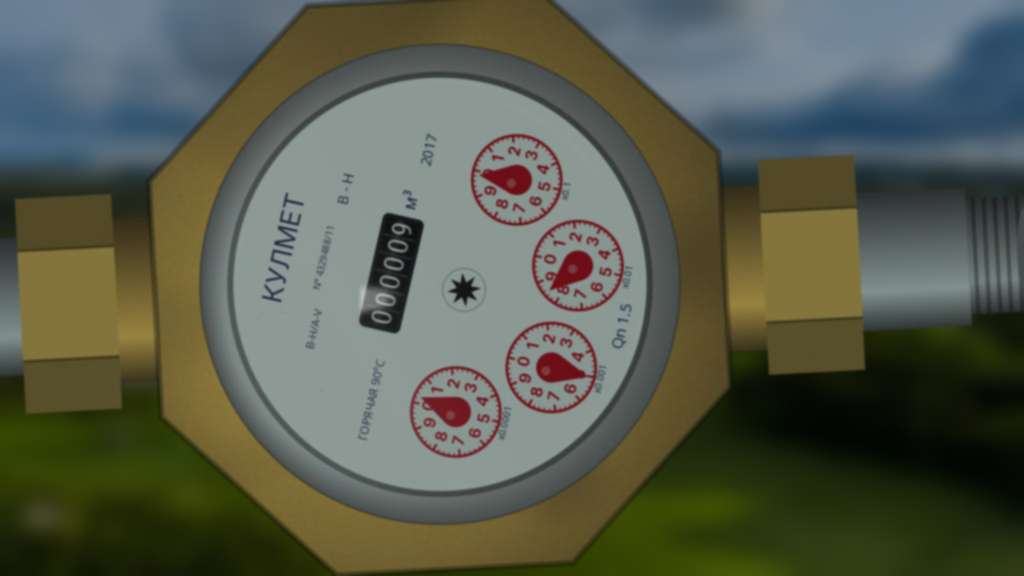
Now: 8.9850
